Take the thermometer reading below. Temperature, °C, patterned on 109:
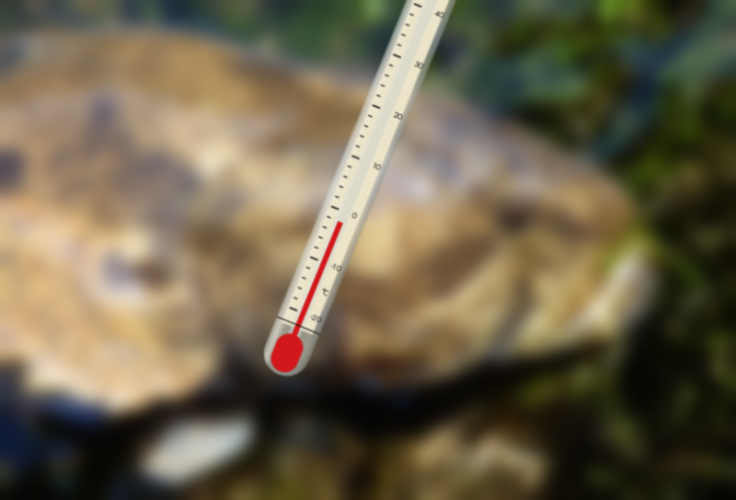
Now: -2
